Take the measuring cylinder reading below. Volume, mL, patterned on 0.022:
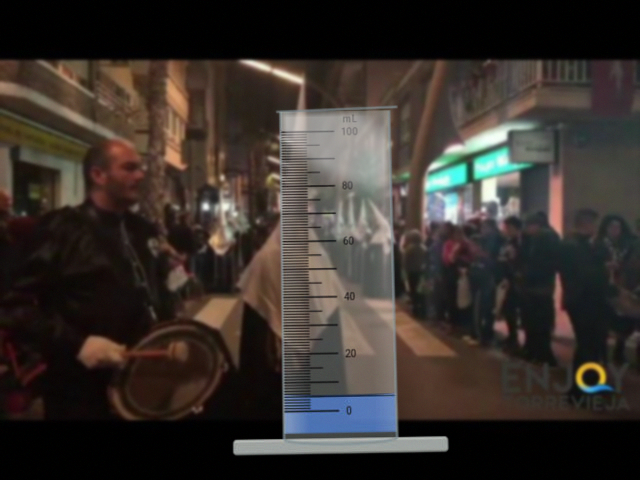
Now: 5
